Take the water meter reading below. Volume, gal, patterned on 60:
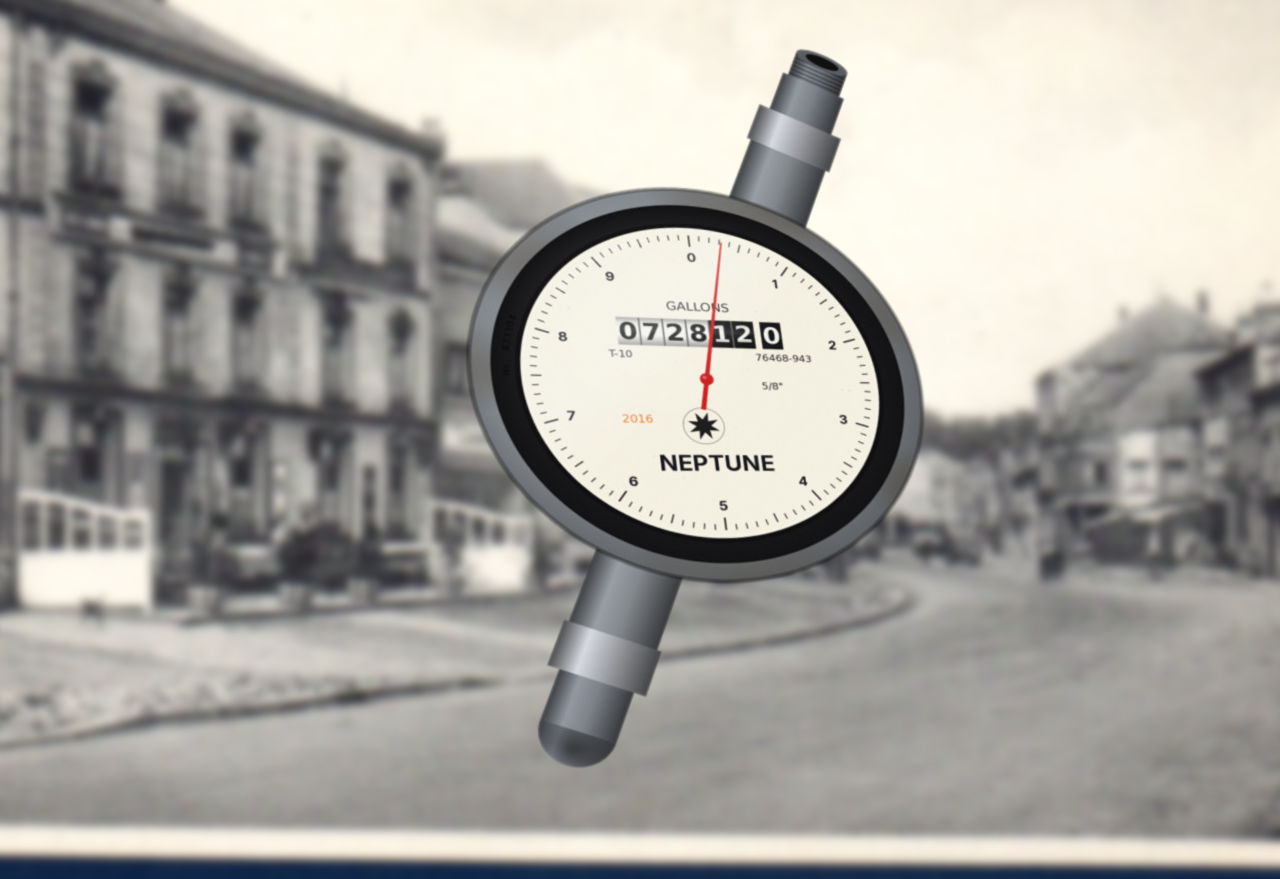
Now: 728120.3
